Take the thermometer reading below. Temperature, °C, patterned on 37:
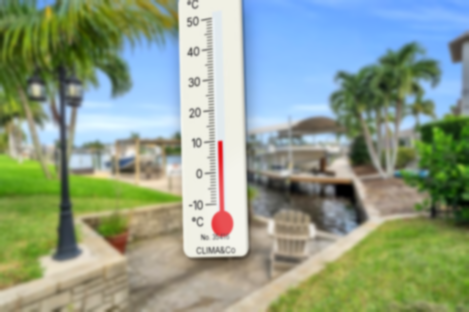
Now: 10
